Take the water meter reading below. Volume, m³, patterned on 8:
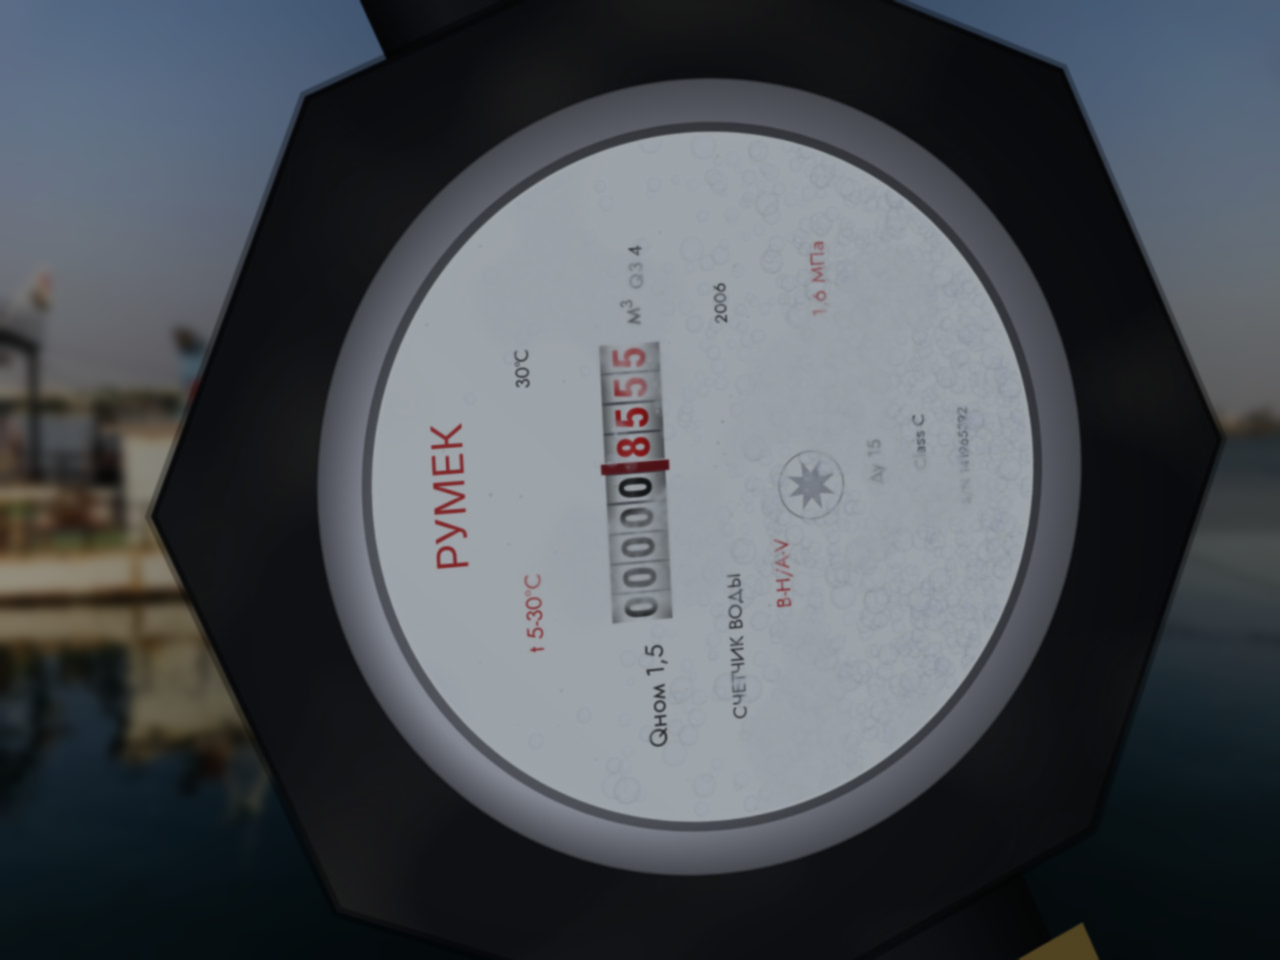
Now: 0.8555
